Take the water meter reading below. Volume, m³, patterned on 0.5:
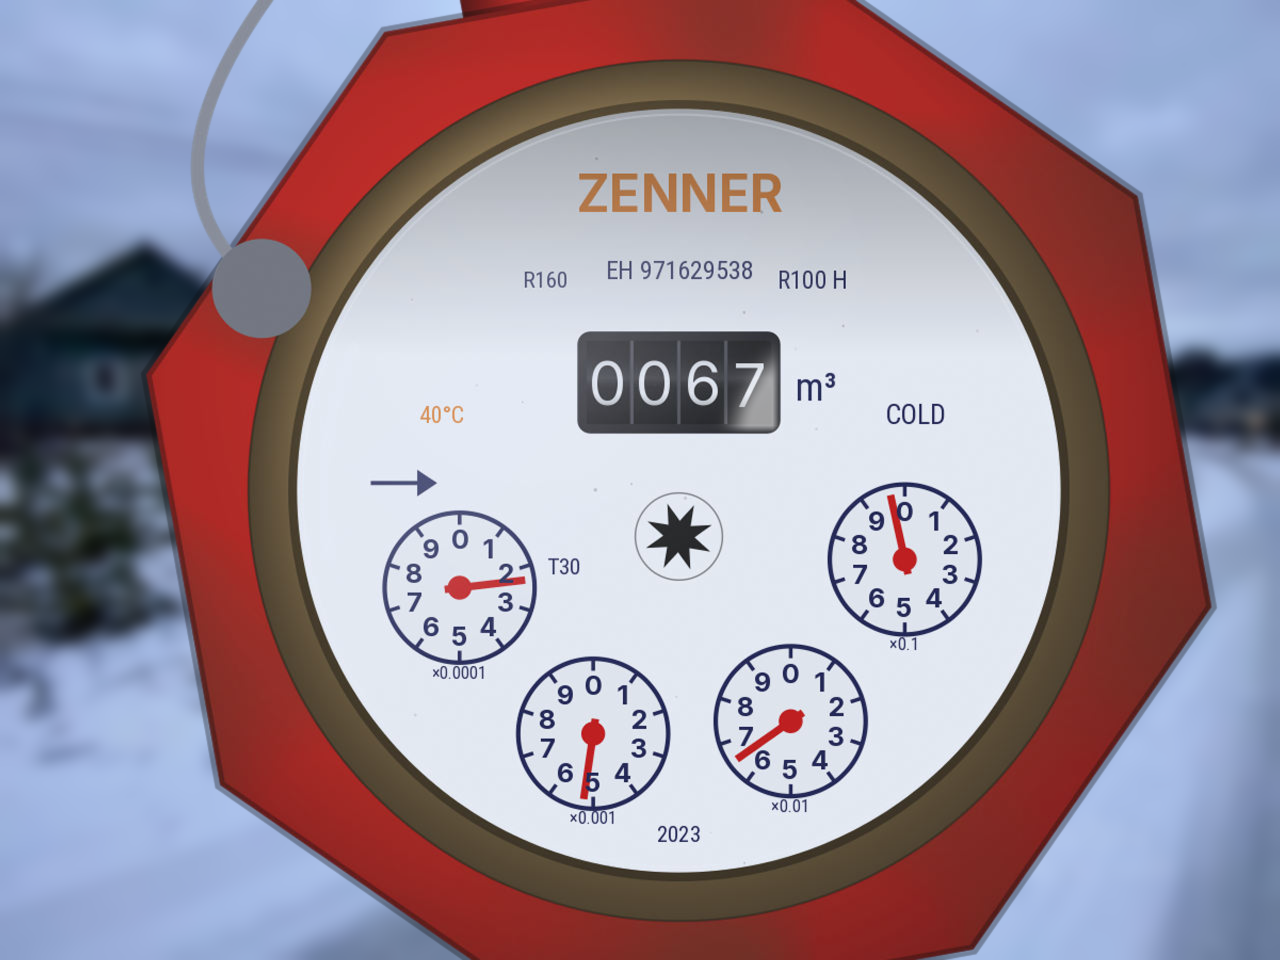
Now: 66.9652
